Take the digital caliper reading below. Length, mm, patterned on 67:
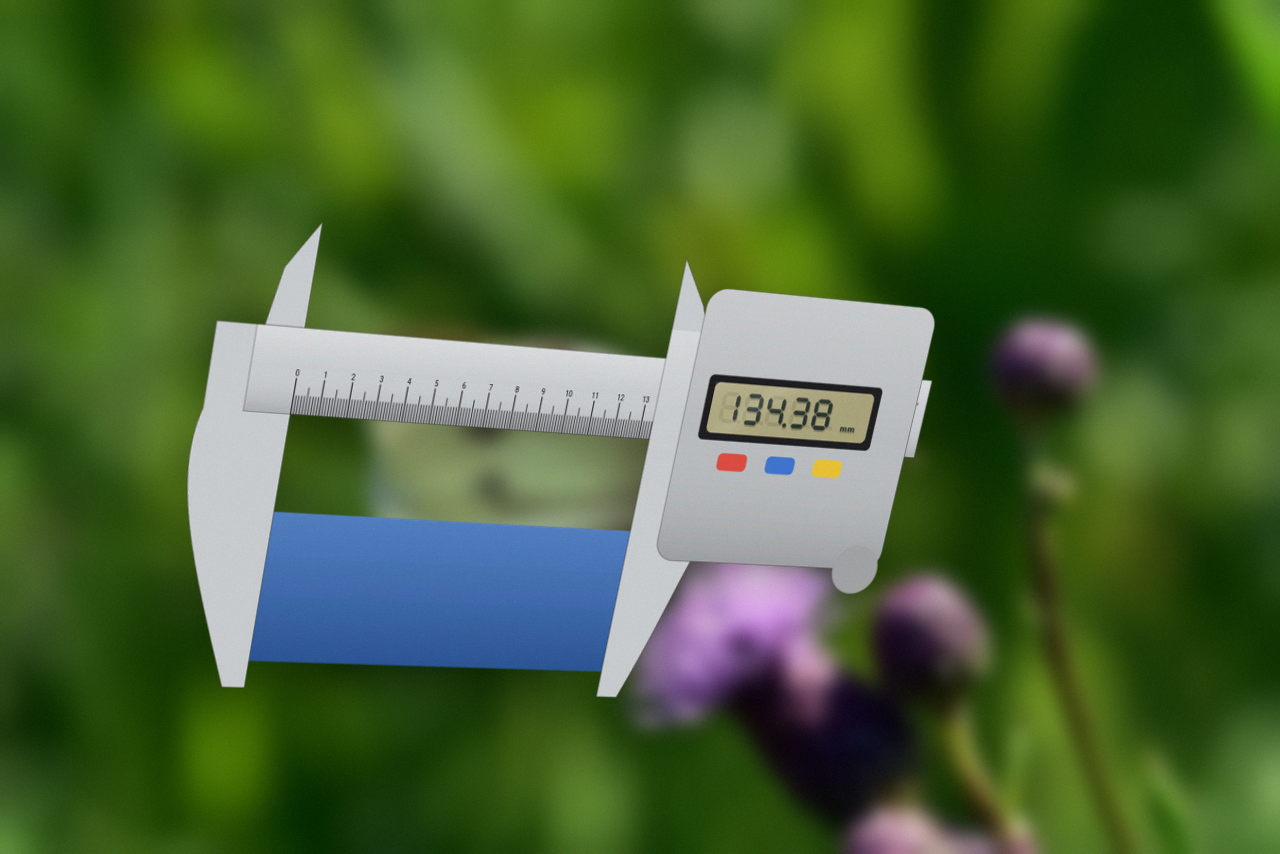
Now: 134.38
